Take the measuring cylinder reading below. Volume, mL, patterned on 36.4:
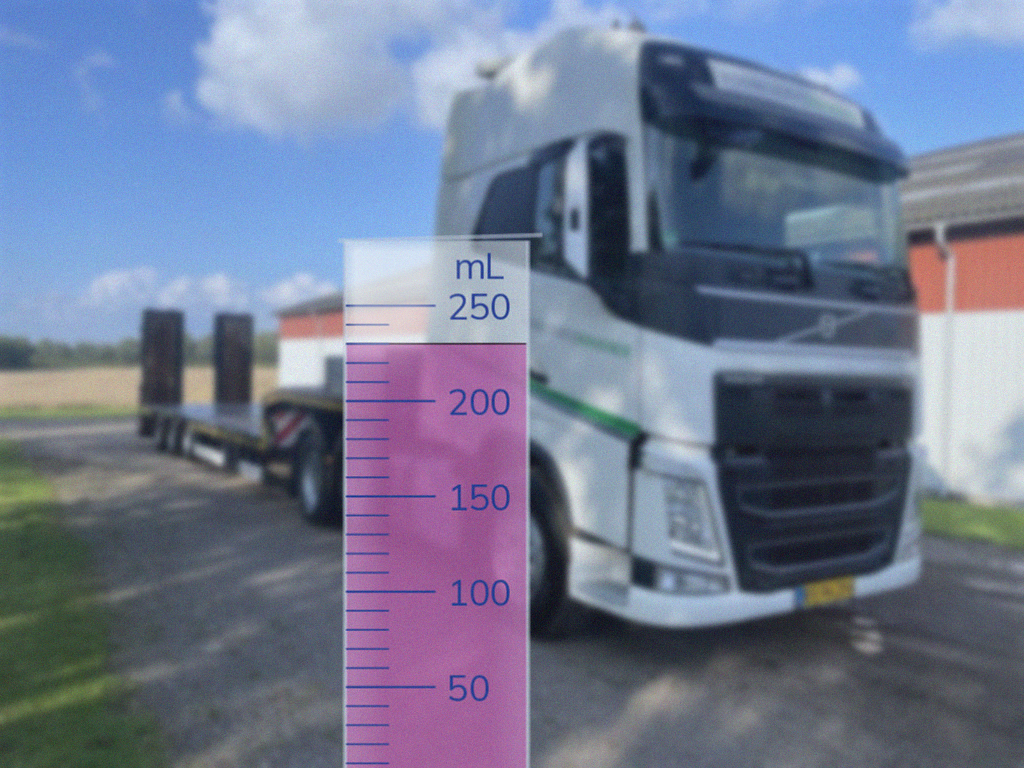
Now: 230
